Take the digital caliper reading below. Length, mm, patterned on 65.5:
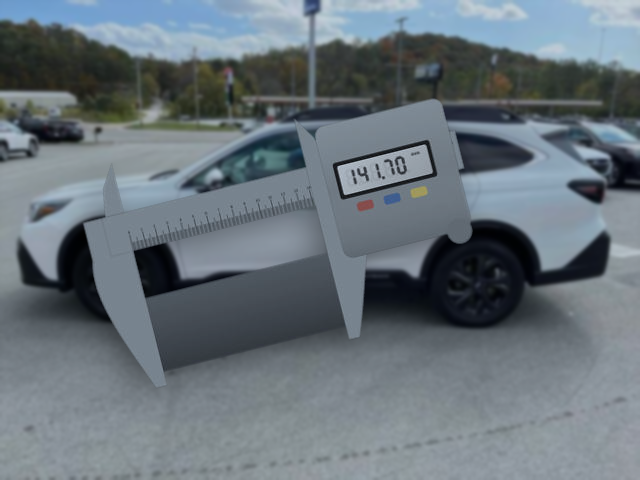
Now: 141.70
